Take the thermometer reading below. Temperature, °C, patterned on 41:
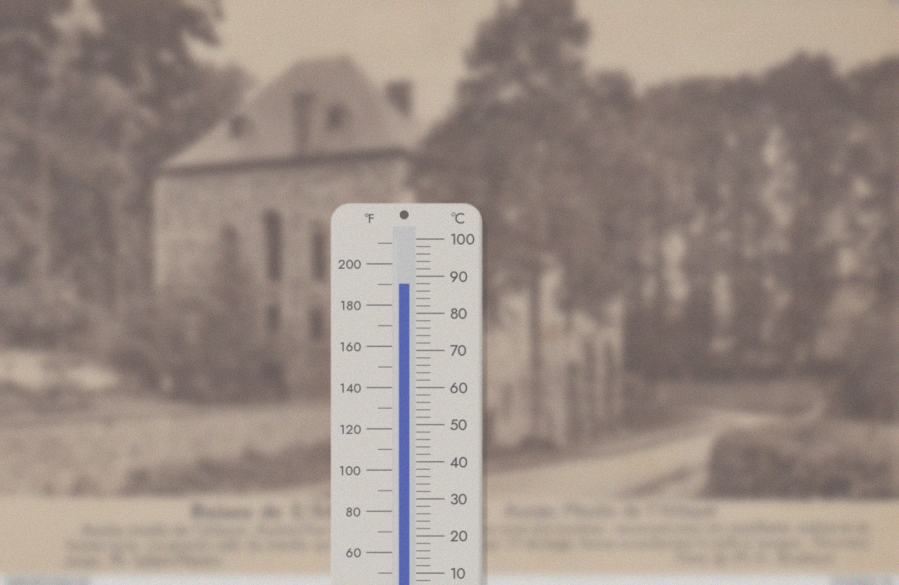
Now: 88
